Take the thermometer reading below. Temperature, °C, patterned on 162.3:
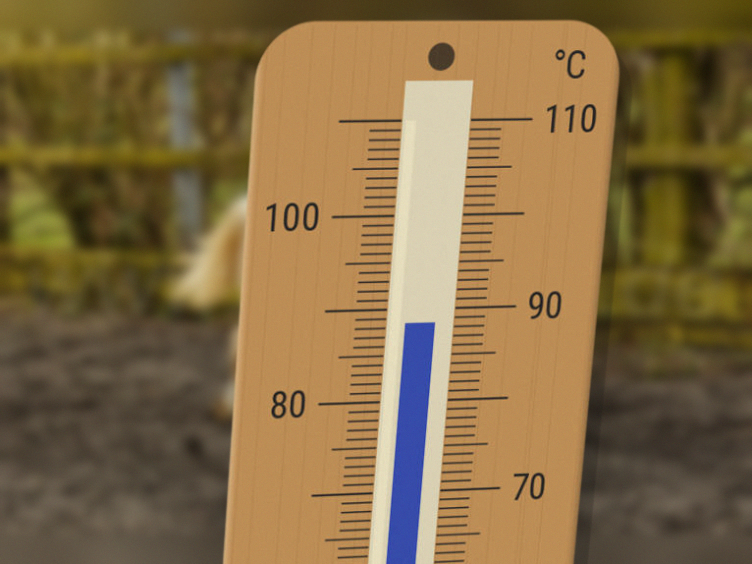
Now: 88.5
